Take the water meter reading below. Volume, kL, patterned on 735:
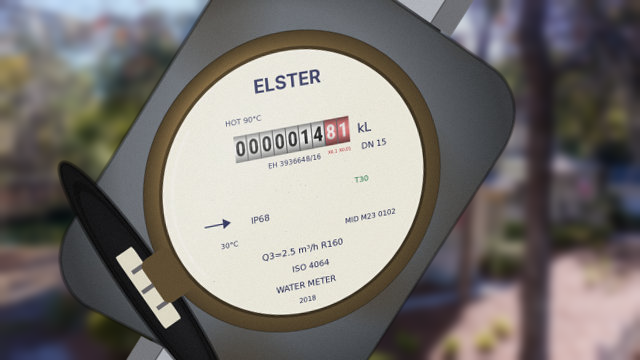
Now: 14.81
